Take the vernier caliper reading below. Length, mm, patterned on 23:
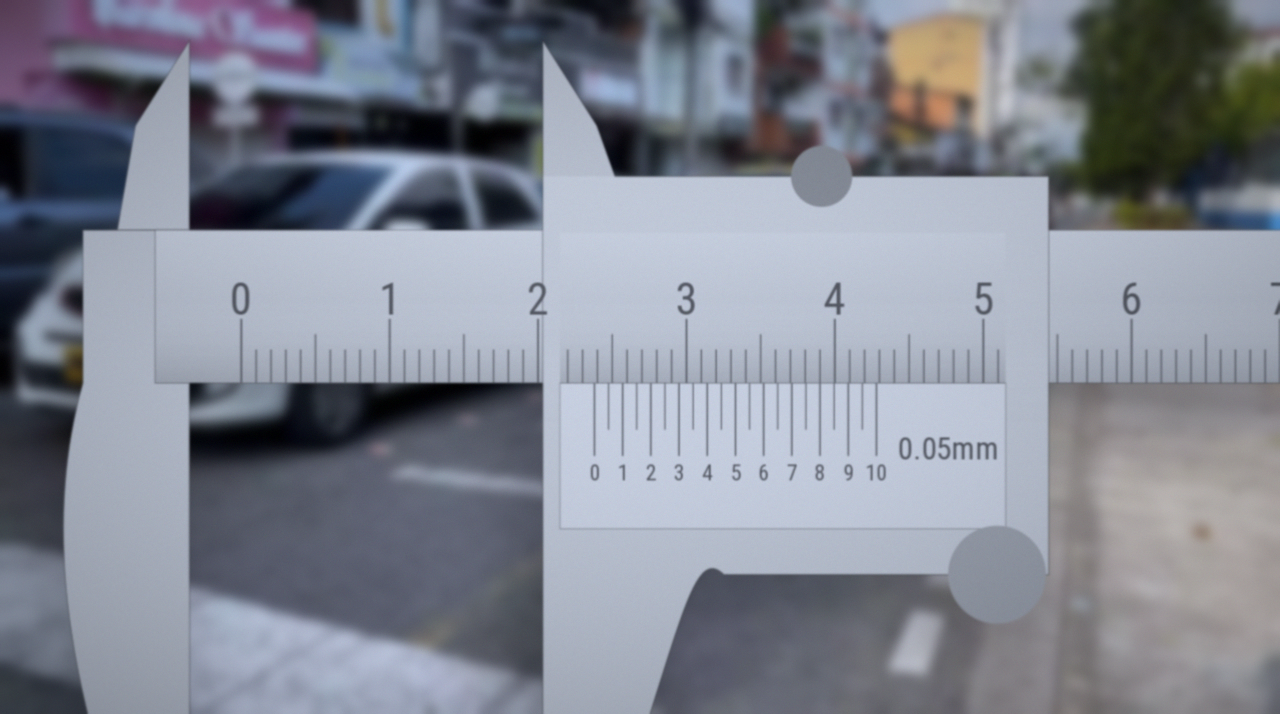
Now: 23.8
